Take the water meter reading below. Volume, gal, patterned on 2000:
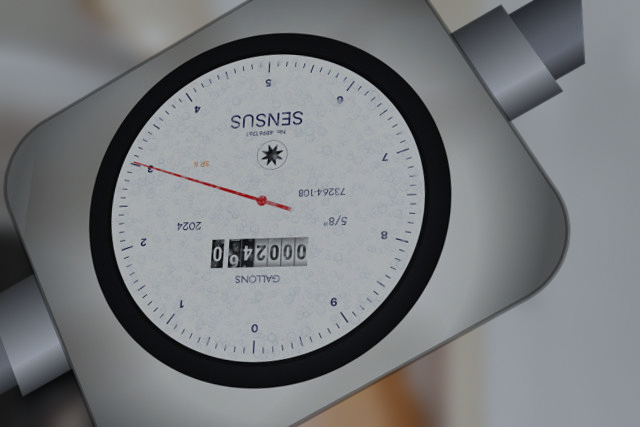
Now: 2463.0
